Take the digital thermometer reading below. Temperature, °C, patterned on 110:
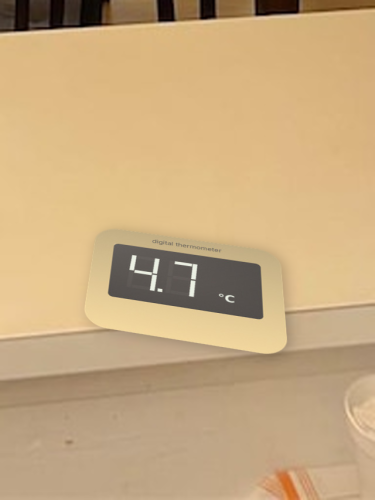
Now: 4.7
